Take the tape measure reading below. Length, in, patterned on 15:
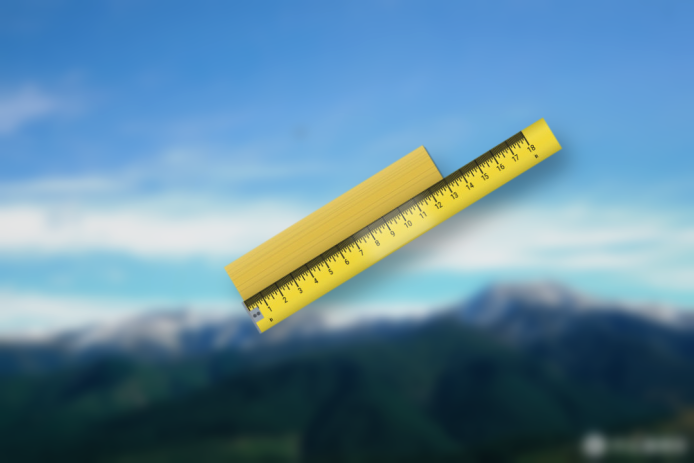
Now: 13
